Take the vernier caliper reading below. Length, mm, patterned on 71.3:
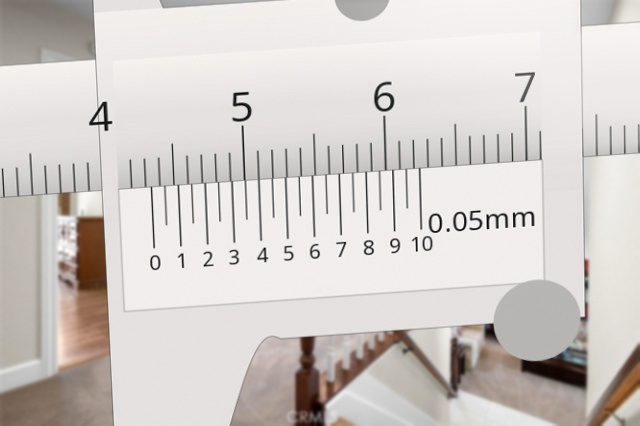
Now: 43.4
